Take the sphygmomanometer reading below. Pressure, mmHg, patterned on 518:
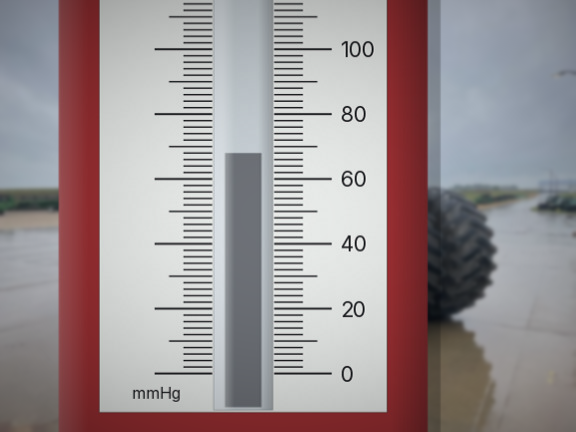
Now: 68
